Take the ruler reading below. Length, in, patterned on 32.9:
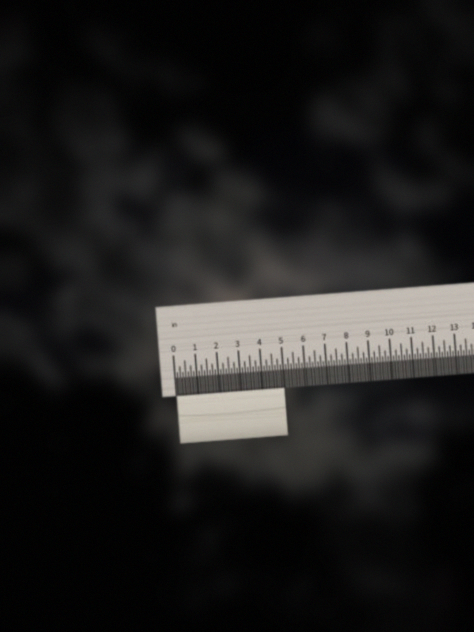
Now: 5
